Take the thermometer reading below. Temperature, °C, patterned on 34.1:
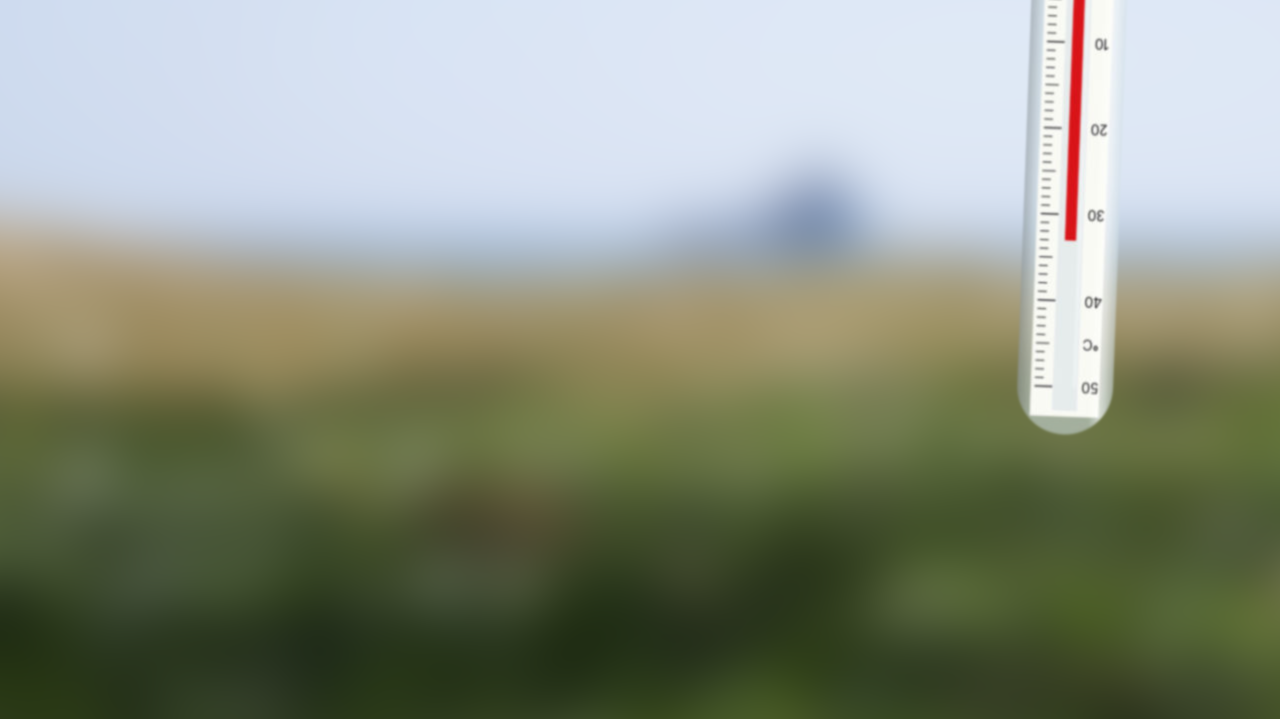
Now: 33
